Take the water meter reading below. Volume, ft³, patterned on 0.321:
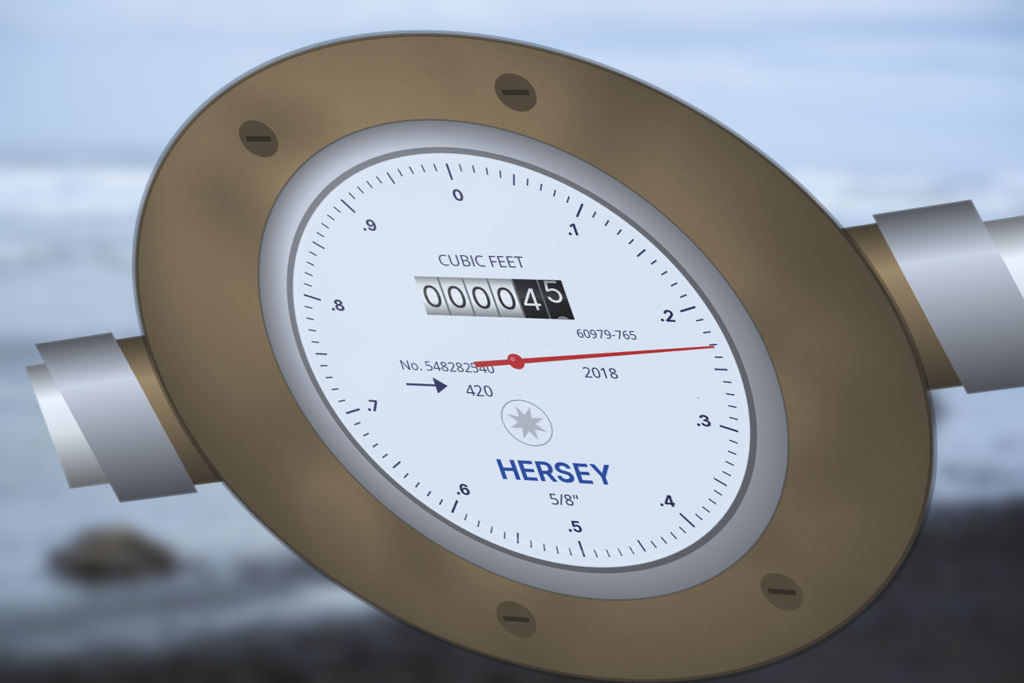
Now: 45.23
